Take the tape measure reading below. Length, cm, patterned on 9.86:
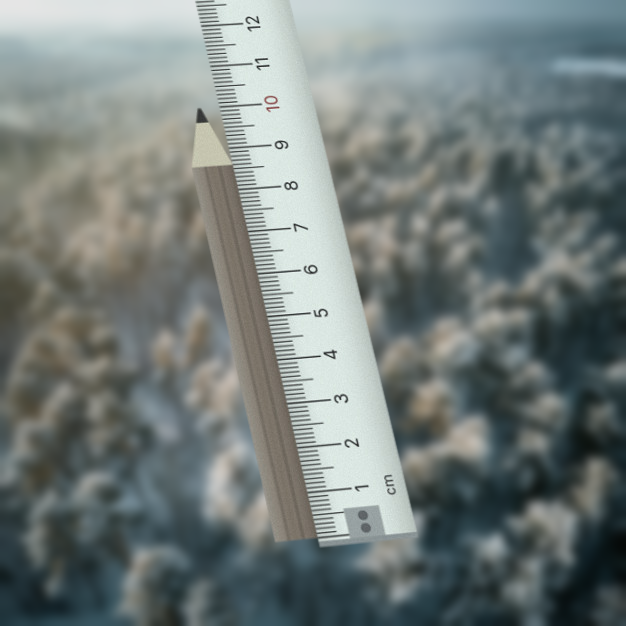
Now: 10
